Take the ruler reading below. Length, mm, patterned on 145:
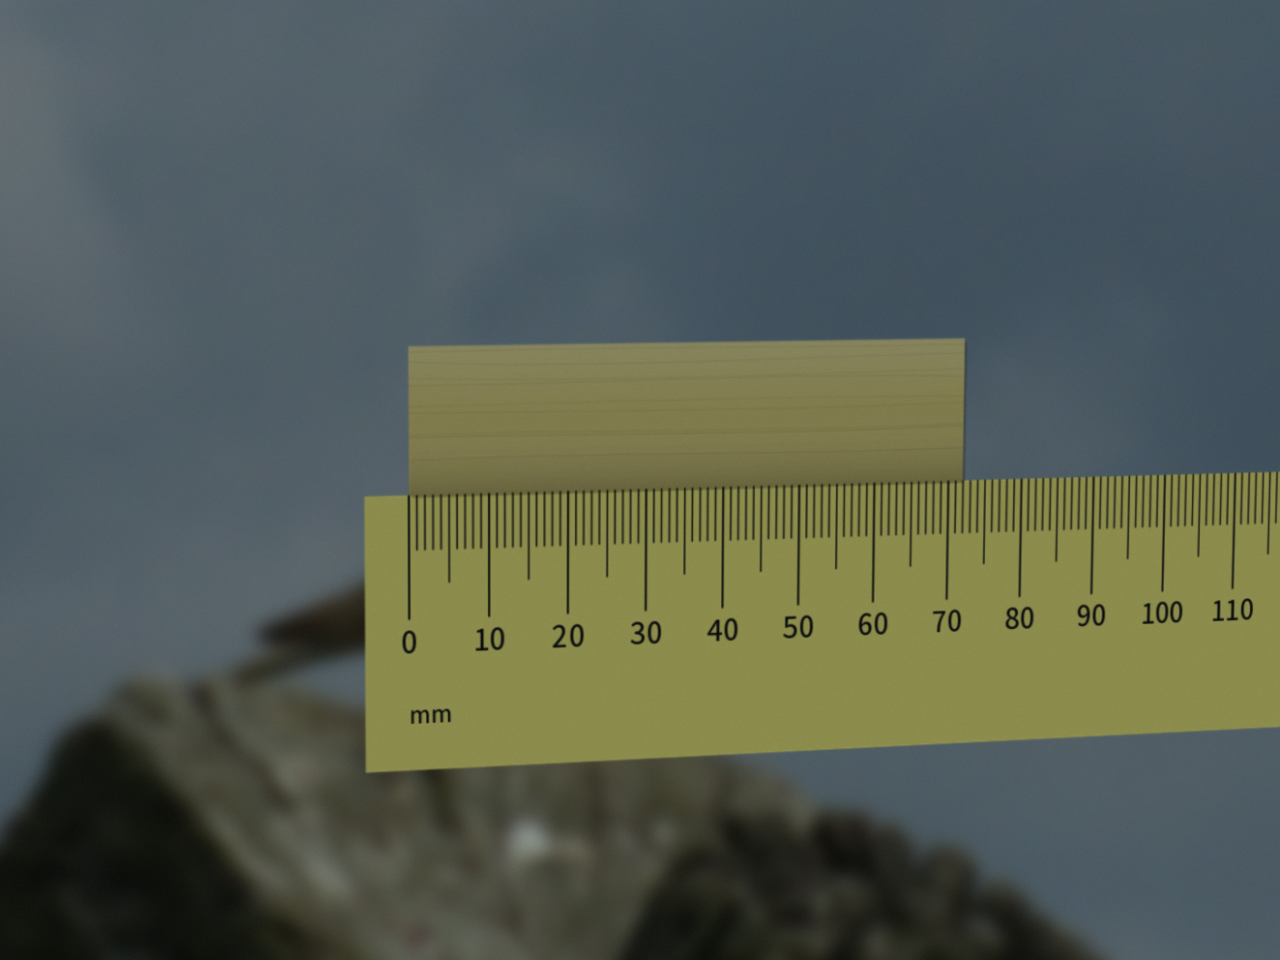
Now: 72
